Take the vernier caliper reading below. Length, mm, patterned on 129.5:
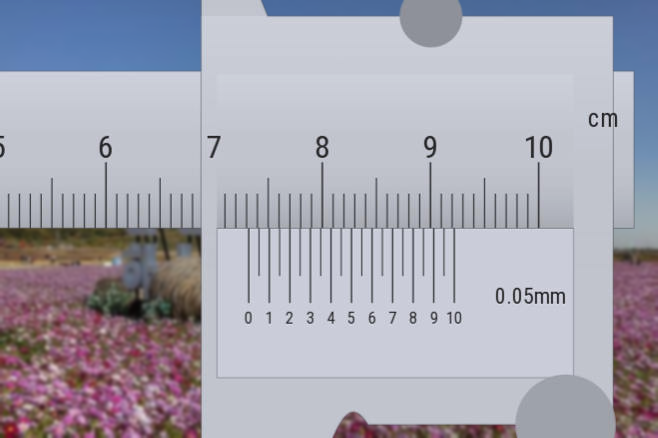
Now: 73.2
